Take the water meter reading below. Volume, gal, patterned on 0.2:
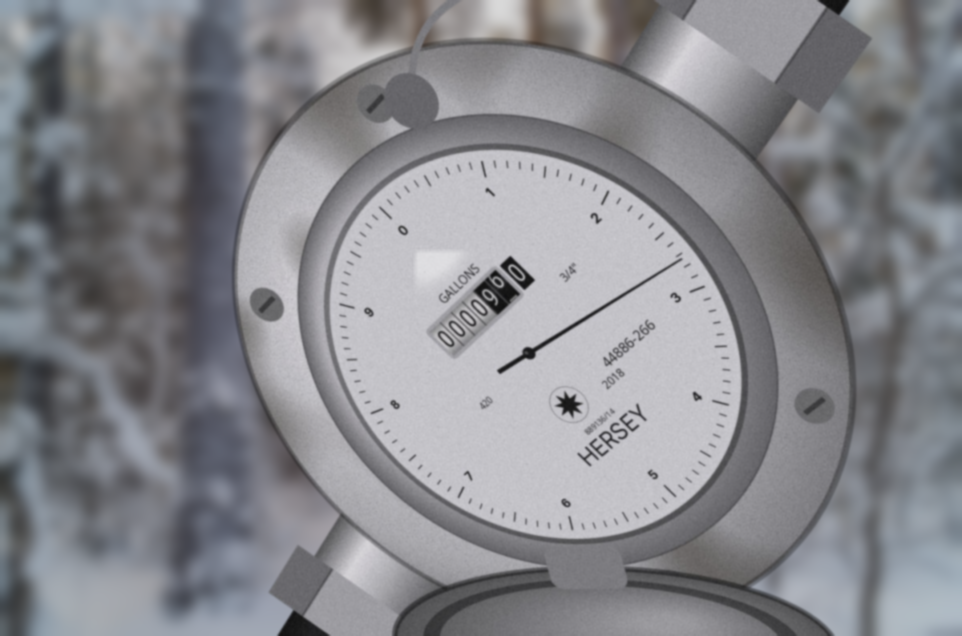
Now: 962.7
